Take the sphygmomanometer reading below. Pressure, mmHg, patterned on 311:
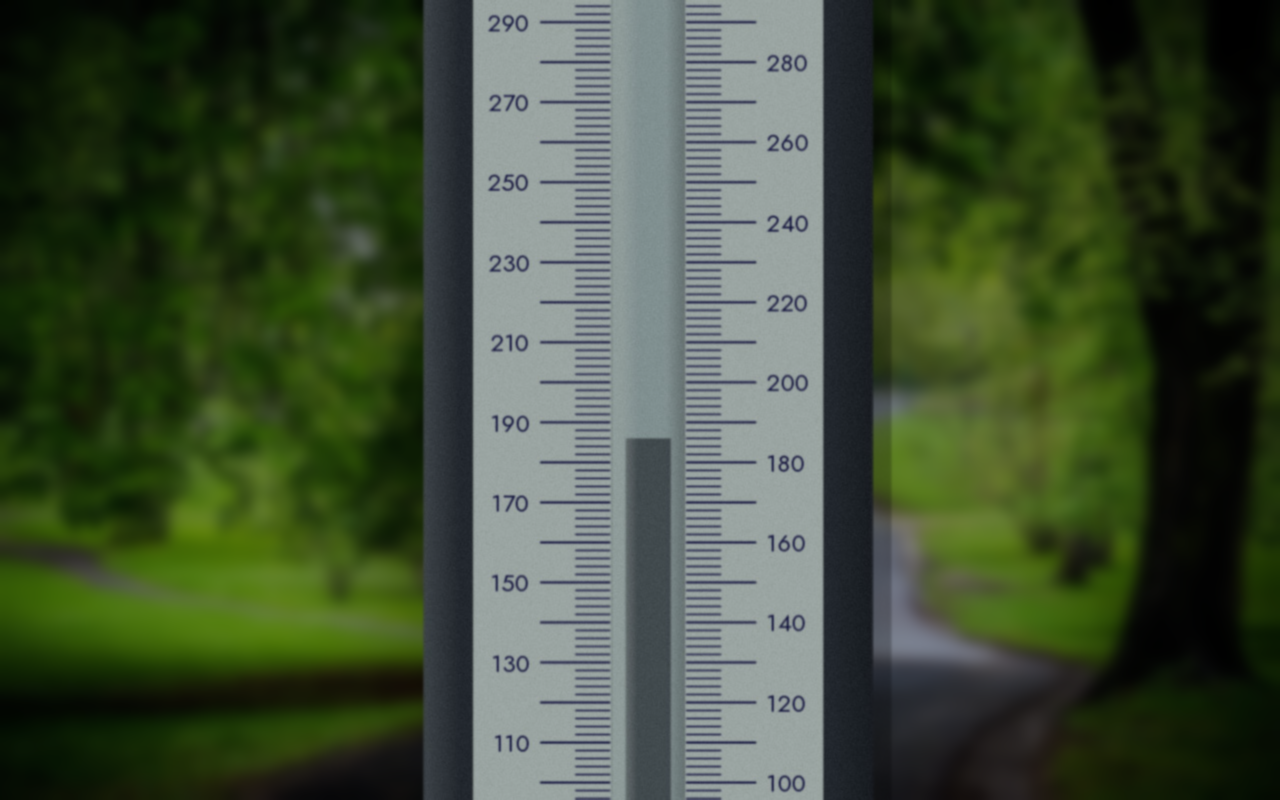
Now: 186
